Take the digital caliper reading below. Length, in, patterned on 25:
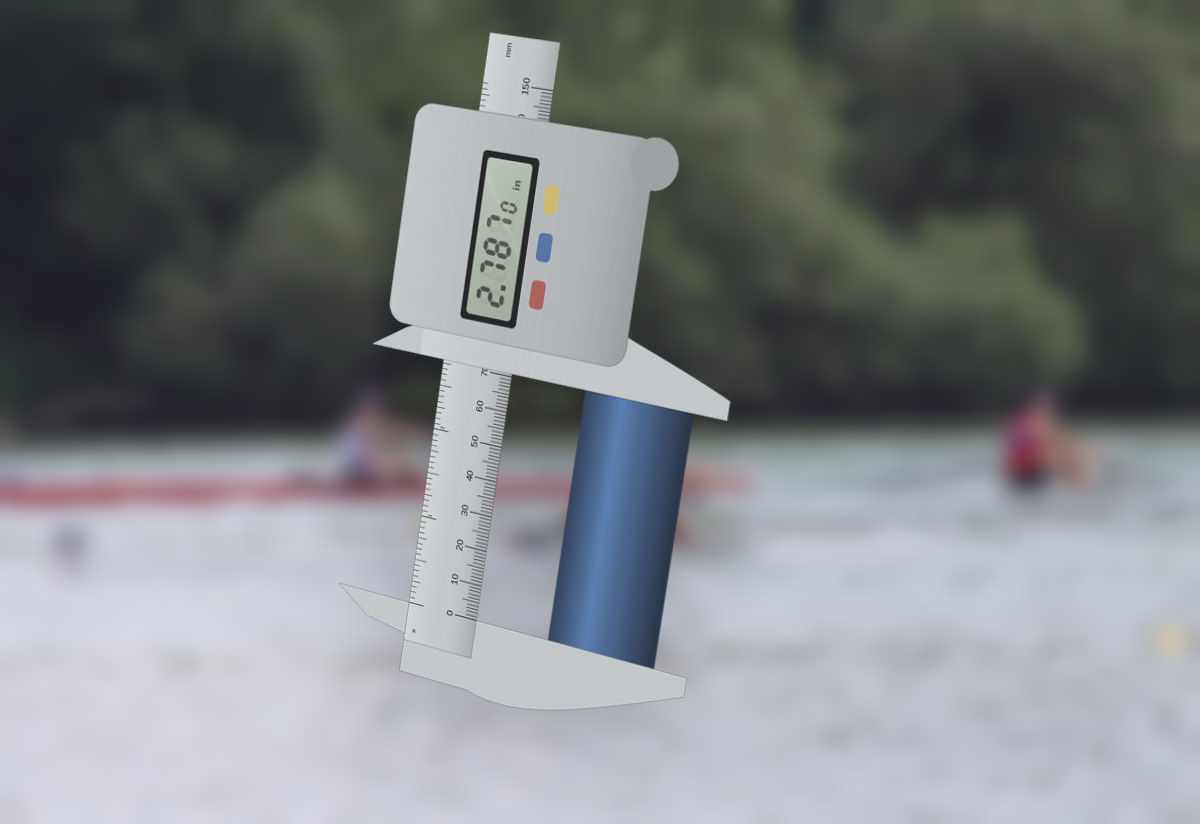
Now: 2.7870
